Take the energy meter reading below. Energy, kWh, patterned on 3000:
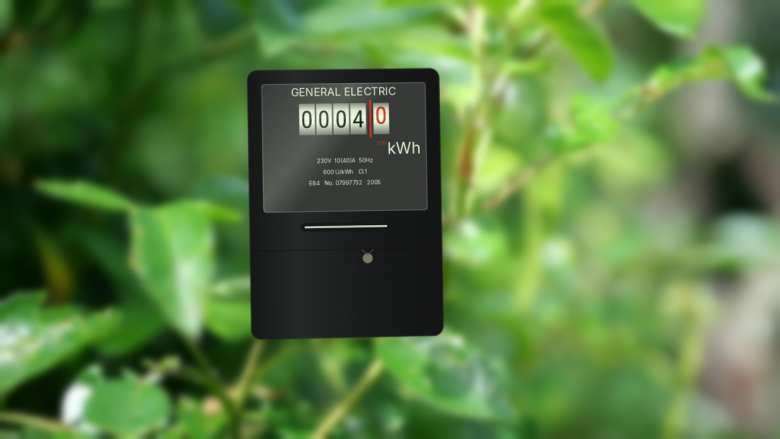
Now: 4.0
